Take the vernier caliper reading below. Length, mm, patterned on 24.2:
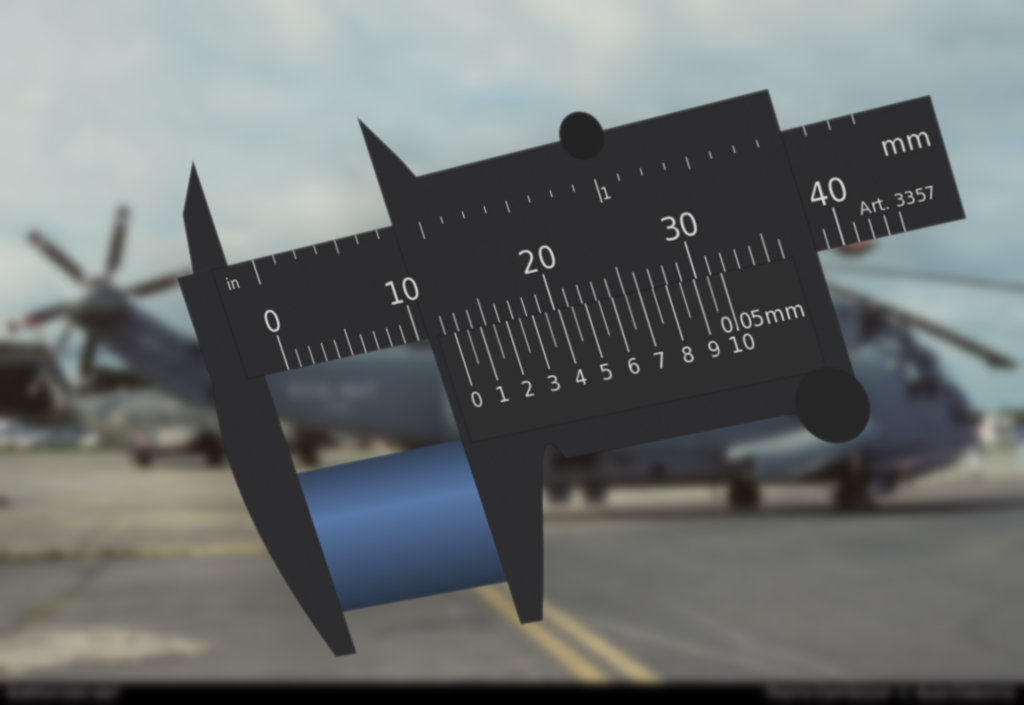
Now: 12.7
